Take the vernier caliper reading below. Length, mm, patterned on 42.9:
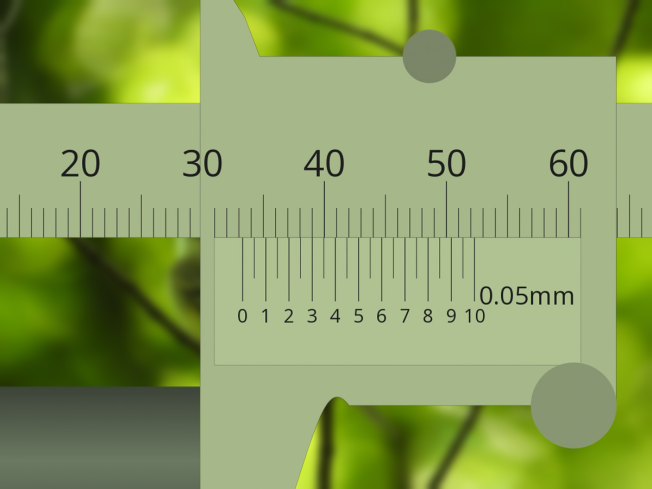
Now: 33.3
